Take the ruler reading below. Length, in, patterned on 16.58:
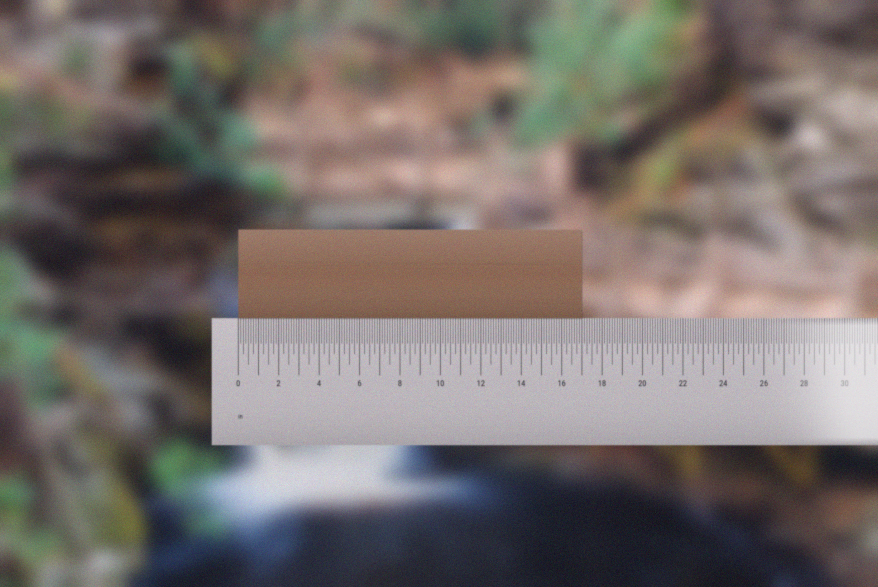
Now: 17
